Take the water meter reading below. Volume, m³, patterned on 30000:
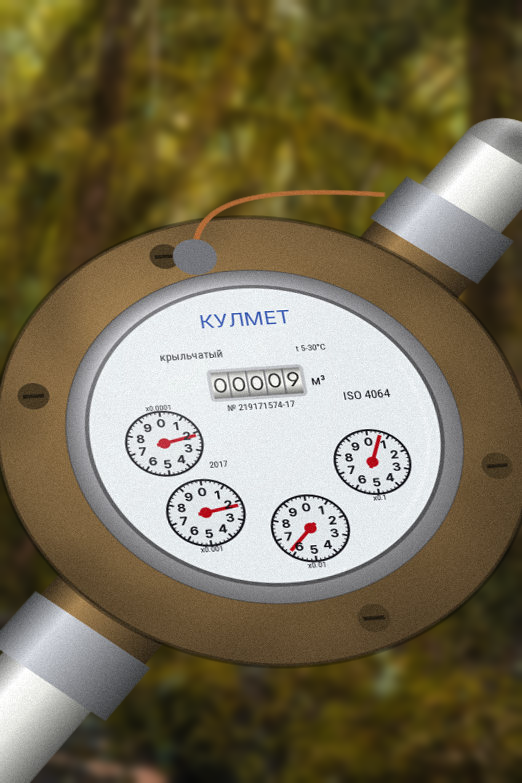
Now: 9.0622
